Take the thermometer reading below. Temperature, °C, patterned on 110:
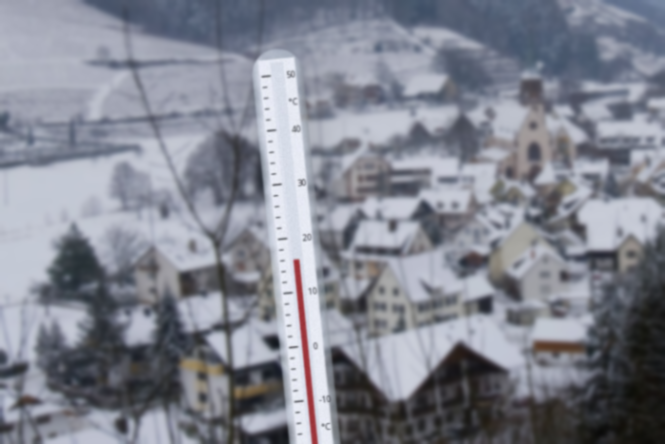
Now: 16
